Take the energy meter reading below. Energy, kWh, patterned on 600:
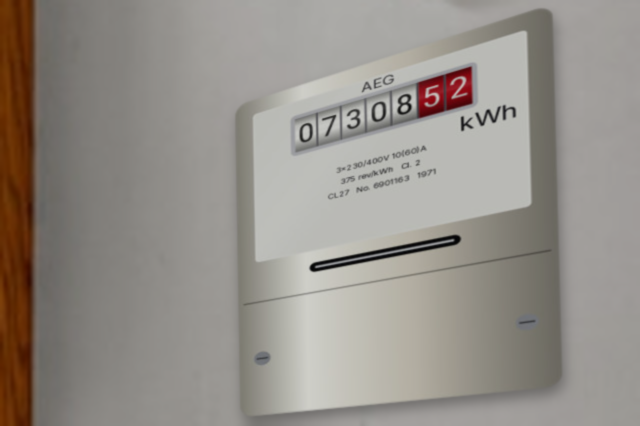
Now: 7308.52
